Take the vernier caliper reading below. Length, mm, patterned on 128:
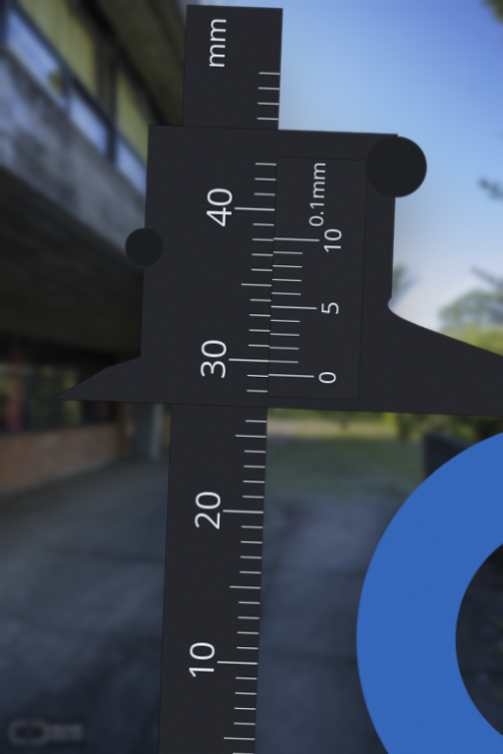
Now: 29.1
